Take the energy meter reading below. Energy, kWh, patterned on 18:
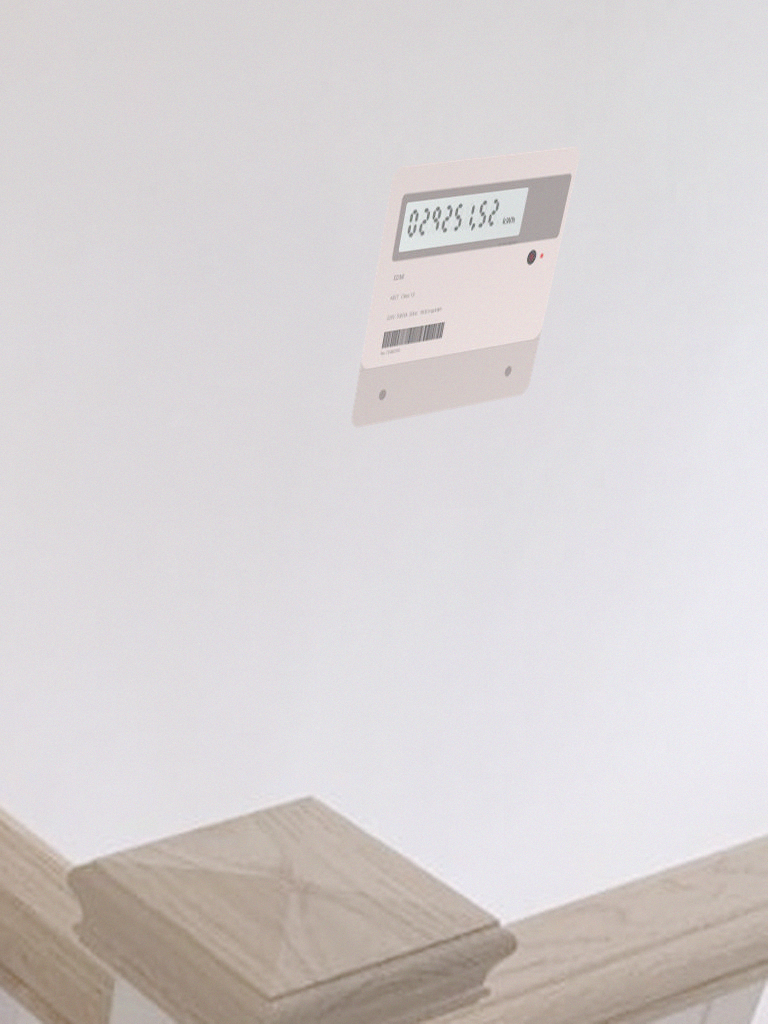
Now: 29251.52
